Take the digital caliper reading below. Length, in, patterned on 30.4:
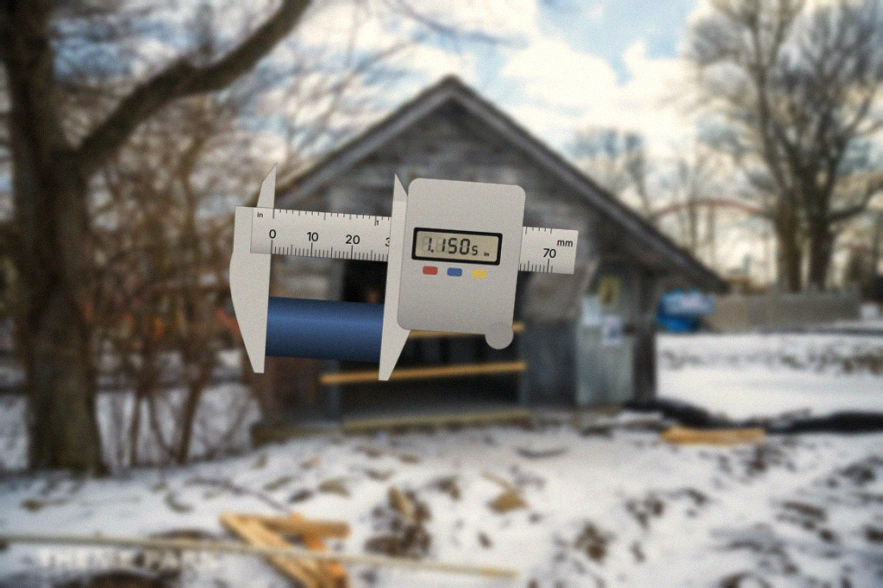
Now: 1.1505
